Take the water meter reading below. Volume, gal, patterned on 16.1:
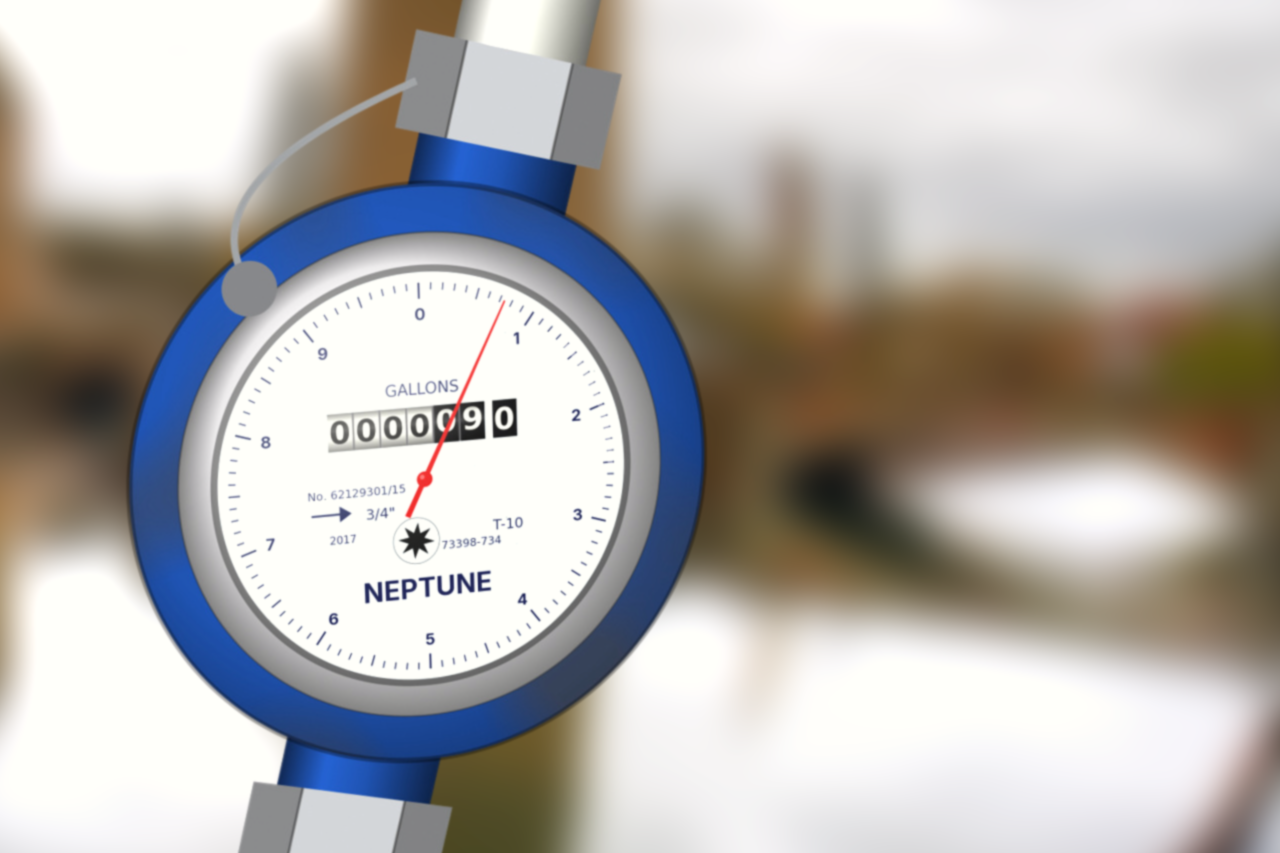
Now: 90.7
